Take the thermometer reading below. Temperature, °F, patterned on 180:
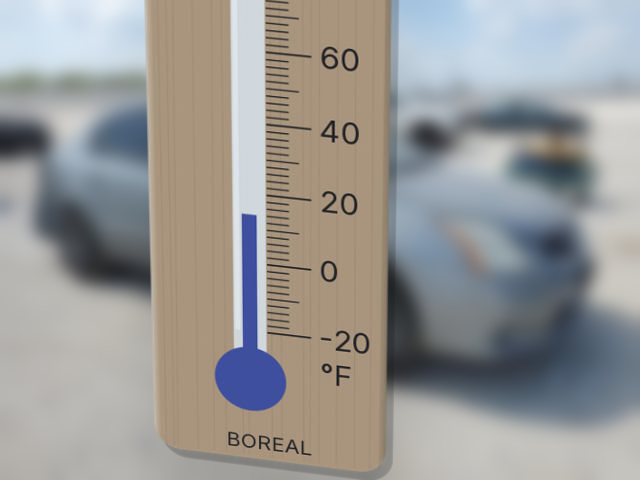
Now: 14
